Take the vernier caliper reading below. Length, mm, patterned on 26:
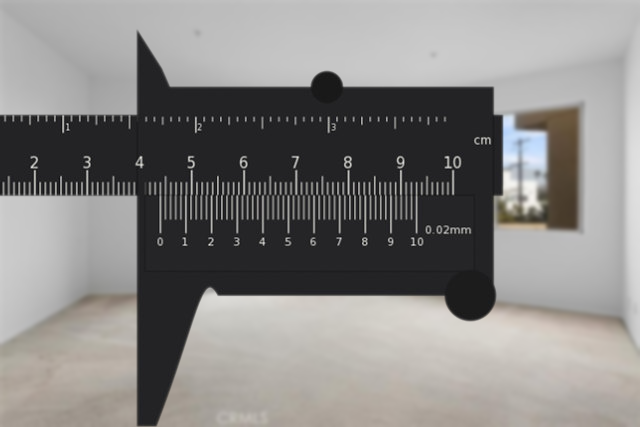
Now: 44.0
